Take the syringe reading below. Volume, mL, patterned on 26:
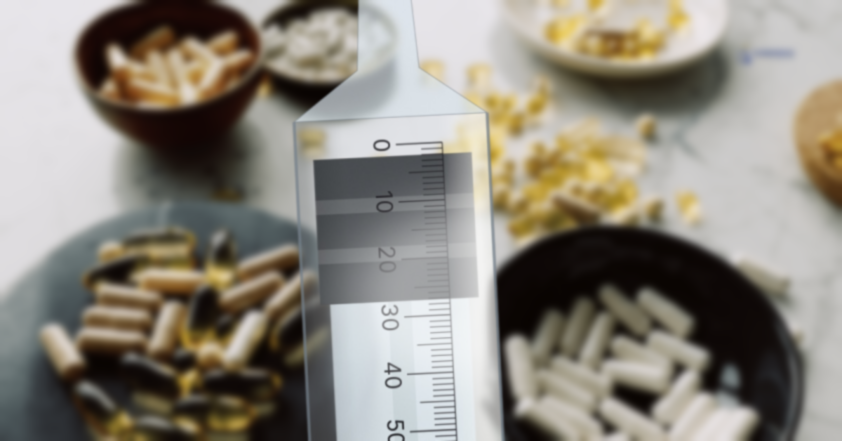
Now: 2
